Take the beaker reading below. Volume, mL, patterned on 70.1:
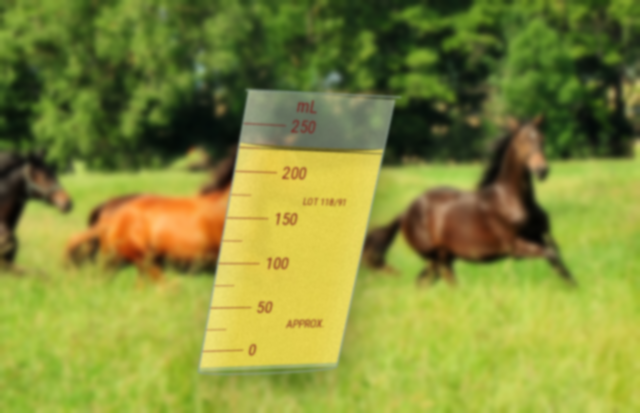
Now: 225
